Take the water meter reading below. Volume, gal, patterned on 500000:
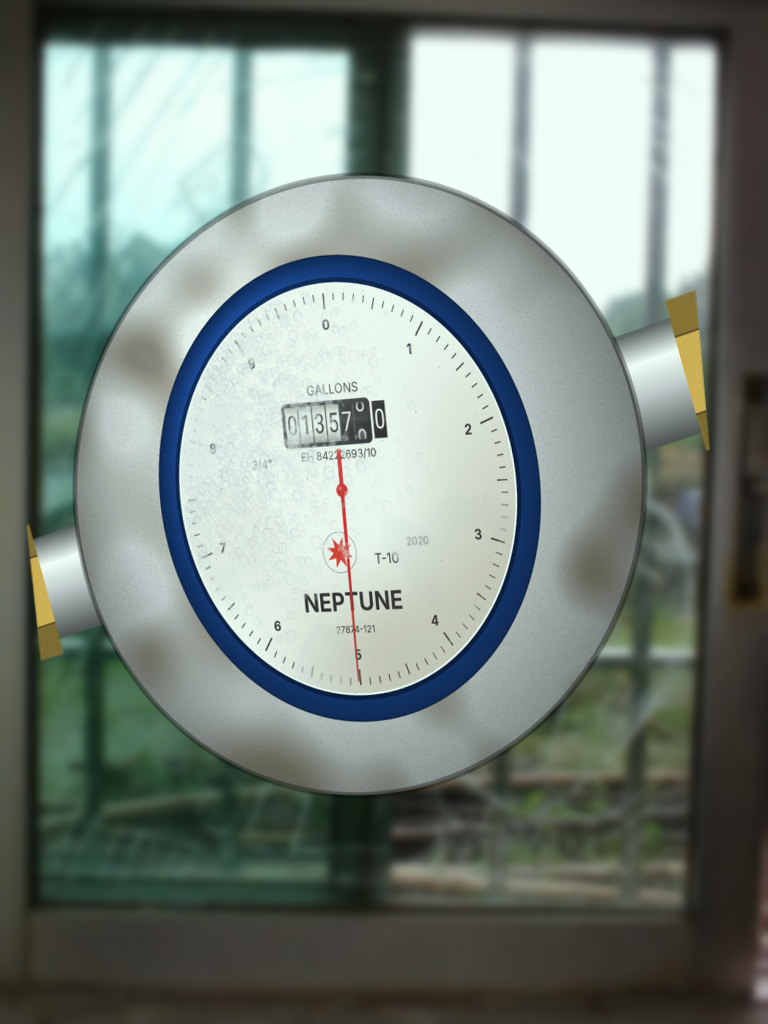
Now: 135785.0
